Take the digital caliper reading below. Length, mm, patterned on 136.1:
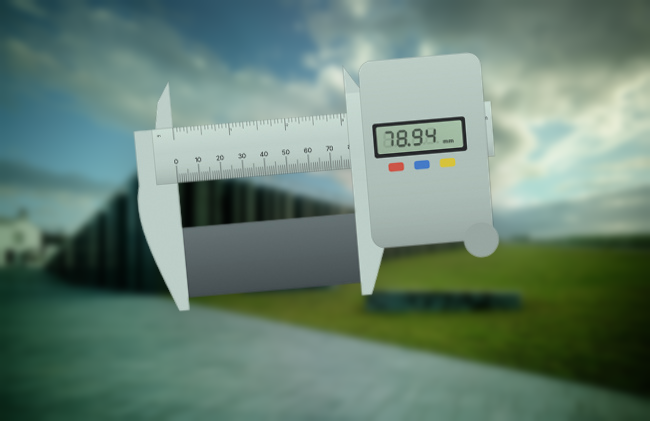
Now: 78.94
